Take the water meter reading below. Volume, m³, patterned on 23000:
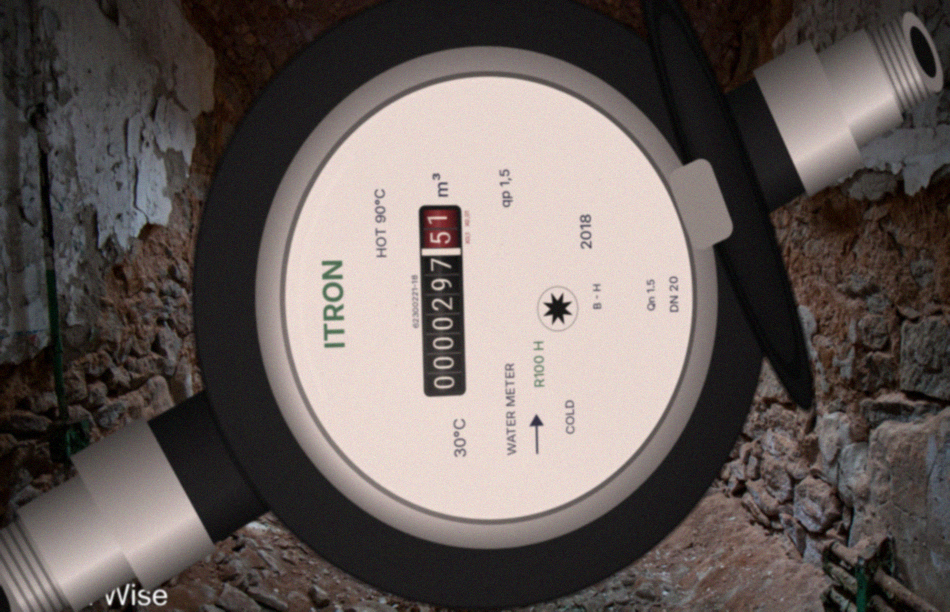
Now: 297.51
